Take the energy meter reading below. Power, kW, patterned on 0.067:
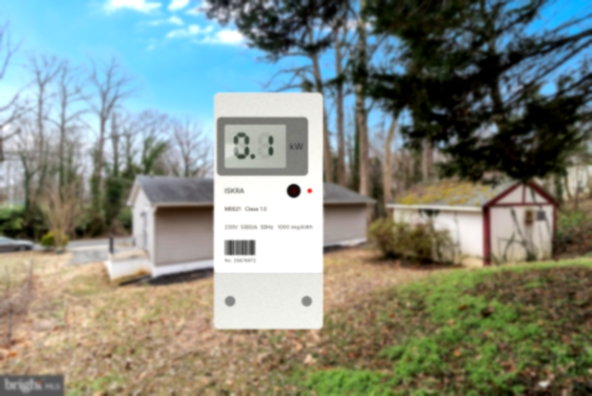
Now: 0.1
